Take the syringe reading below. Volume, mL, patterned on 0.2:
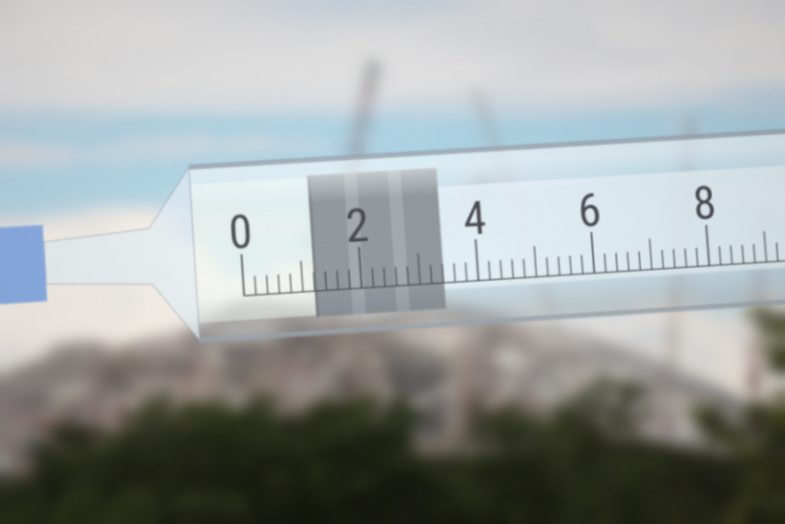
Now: 1.2
